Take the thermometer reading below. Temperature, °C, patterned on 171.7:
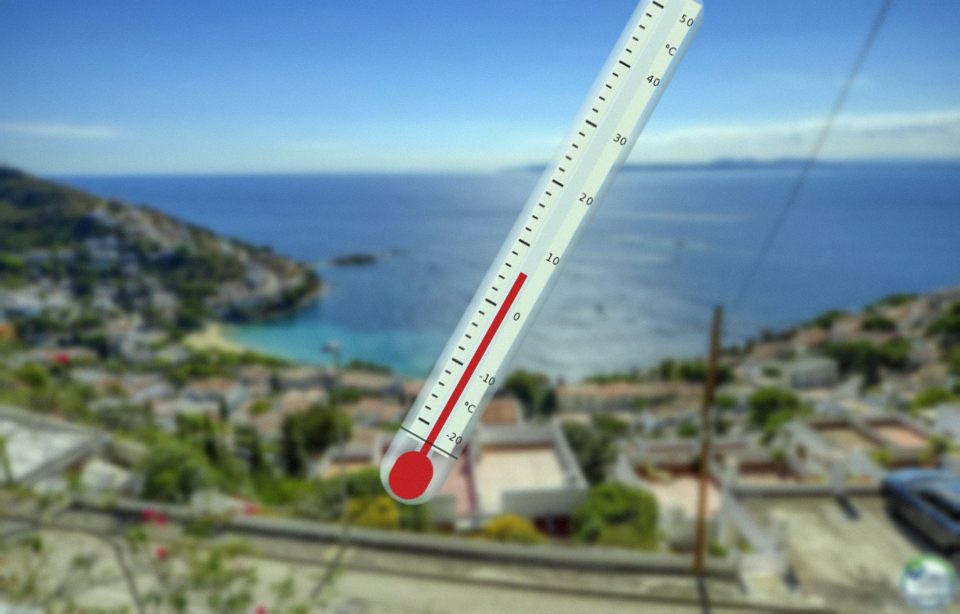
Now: 6
